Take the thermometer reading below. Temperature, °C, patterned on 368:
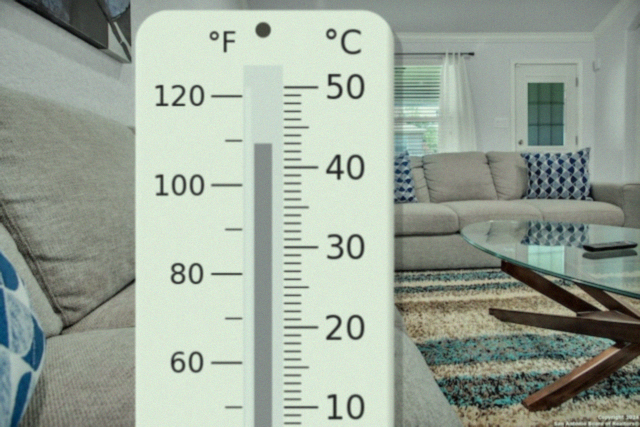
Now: 43
